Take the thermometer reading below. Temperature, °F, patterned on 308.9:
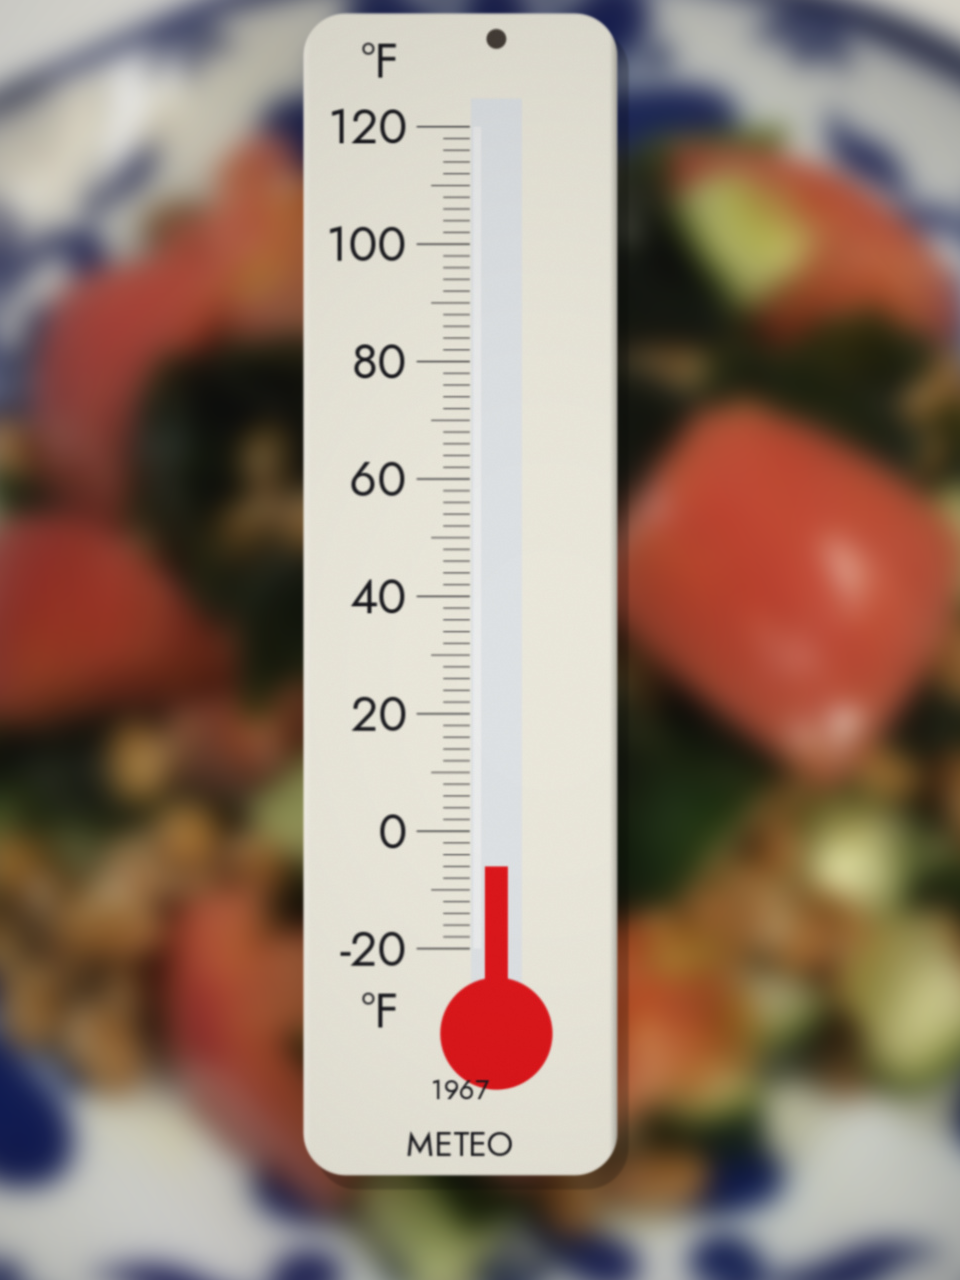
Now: -6
